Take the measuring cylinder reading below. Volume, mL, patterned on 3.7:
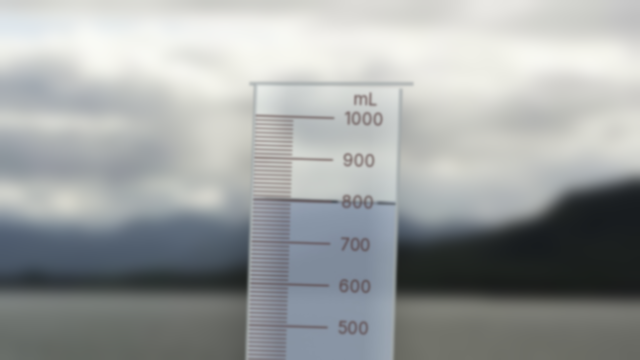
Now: 800
